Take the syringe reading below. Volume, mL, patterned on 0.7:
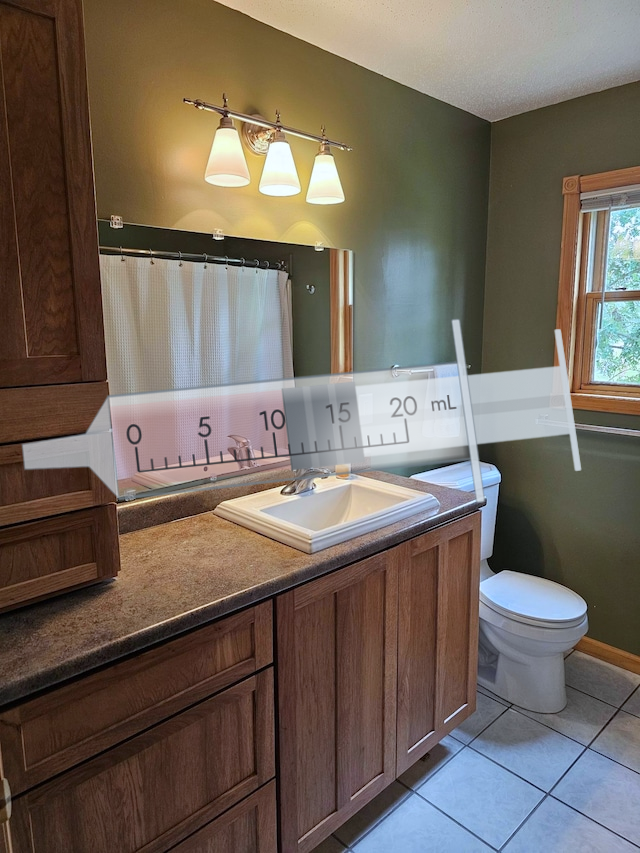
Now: 11
